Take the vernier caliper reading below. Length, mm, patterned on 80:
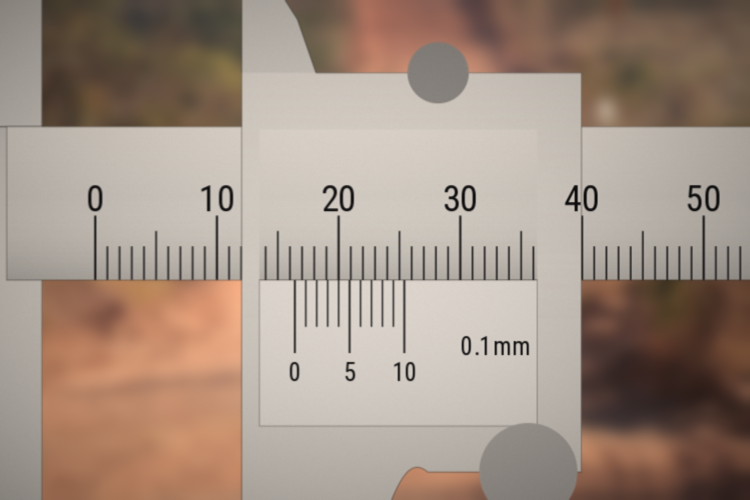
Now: 16.4
